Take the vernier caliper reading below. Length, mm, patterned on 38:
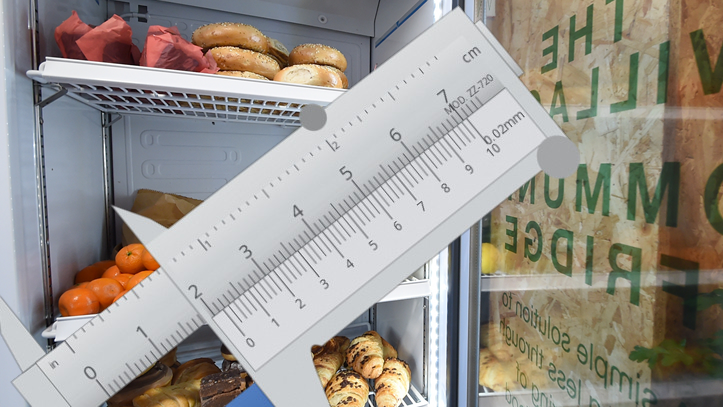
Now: 21.6
